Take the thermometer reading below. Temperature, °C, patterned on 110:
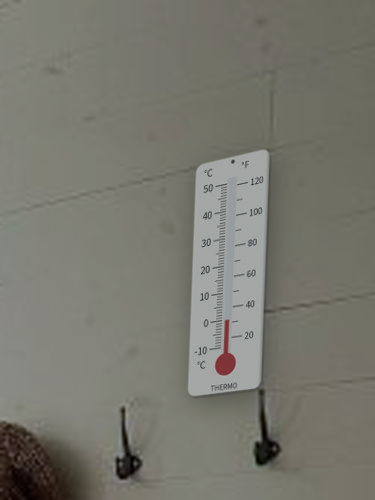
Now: 0
